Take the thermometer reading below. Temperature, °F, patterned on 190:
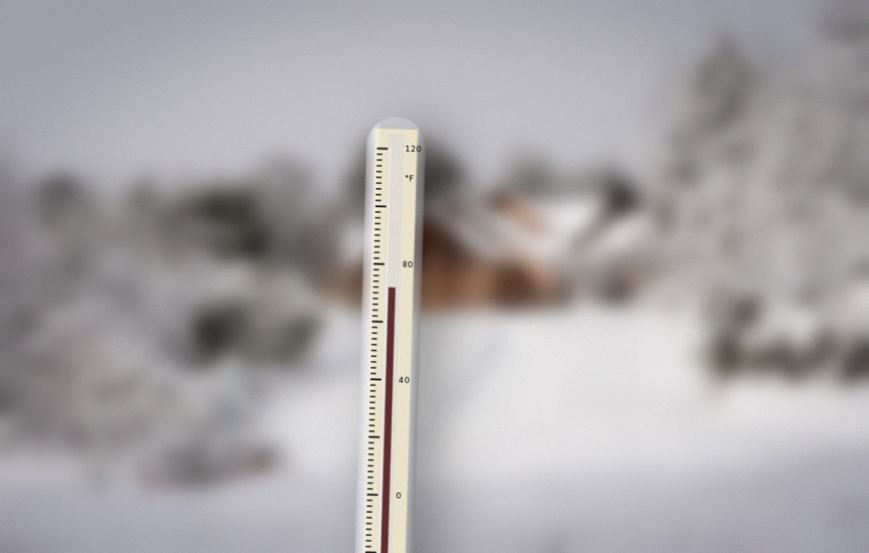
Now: 72
